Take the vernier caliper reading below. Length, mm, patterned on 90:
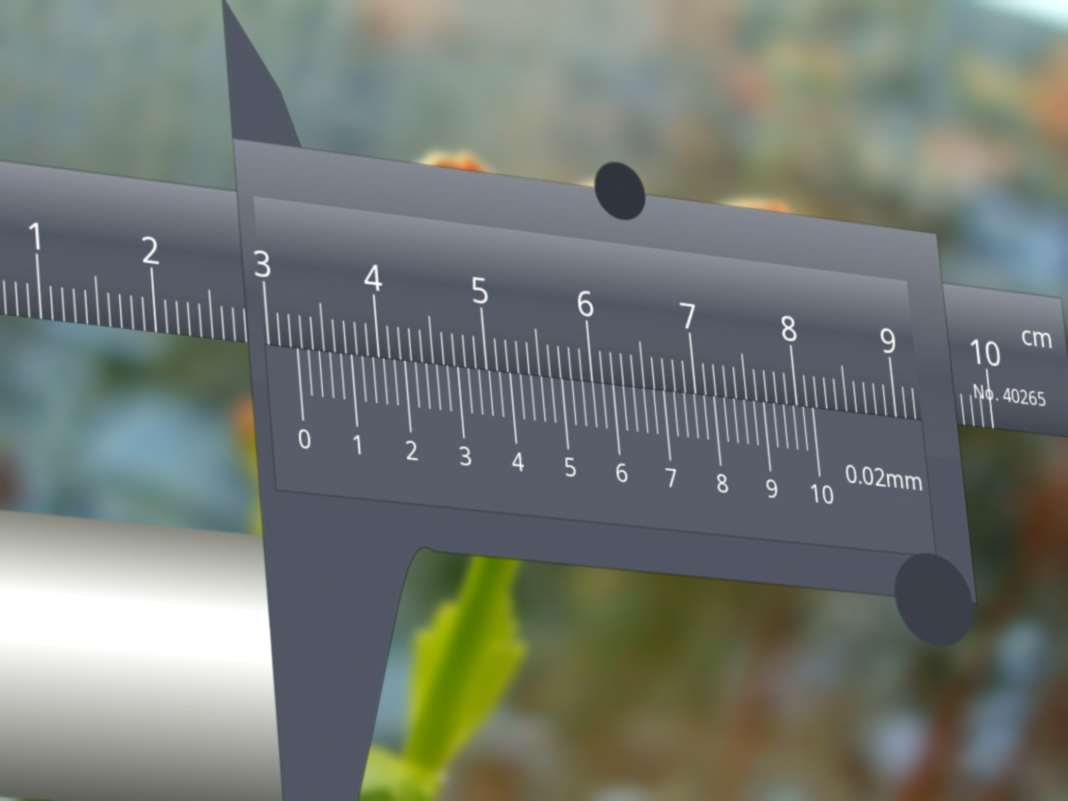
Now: 32.6
